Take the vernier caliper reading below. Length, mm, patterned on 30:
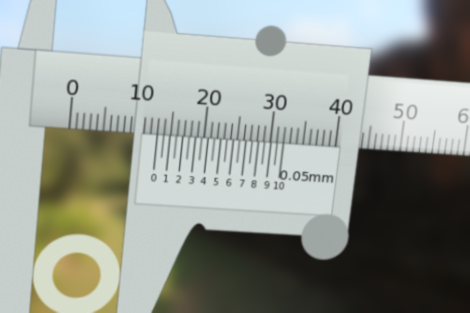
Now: 13.0
